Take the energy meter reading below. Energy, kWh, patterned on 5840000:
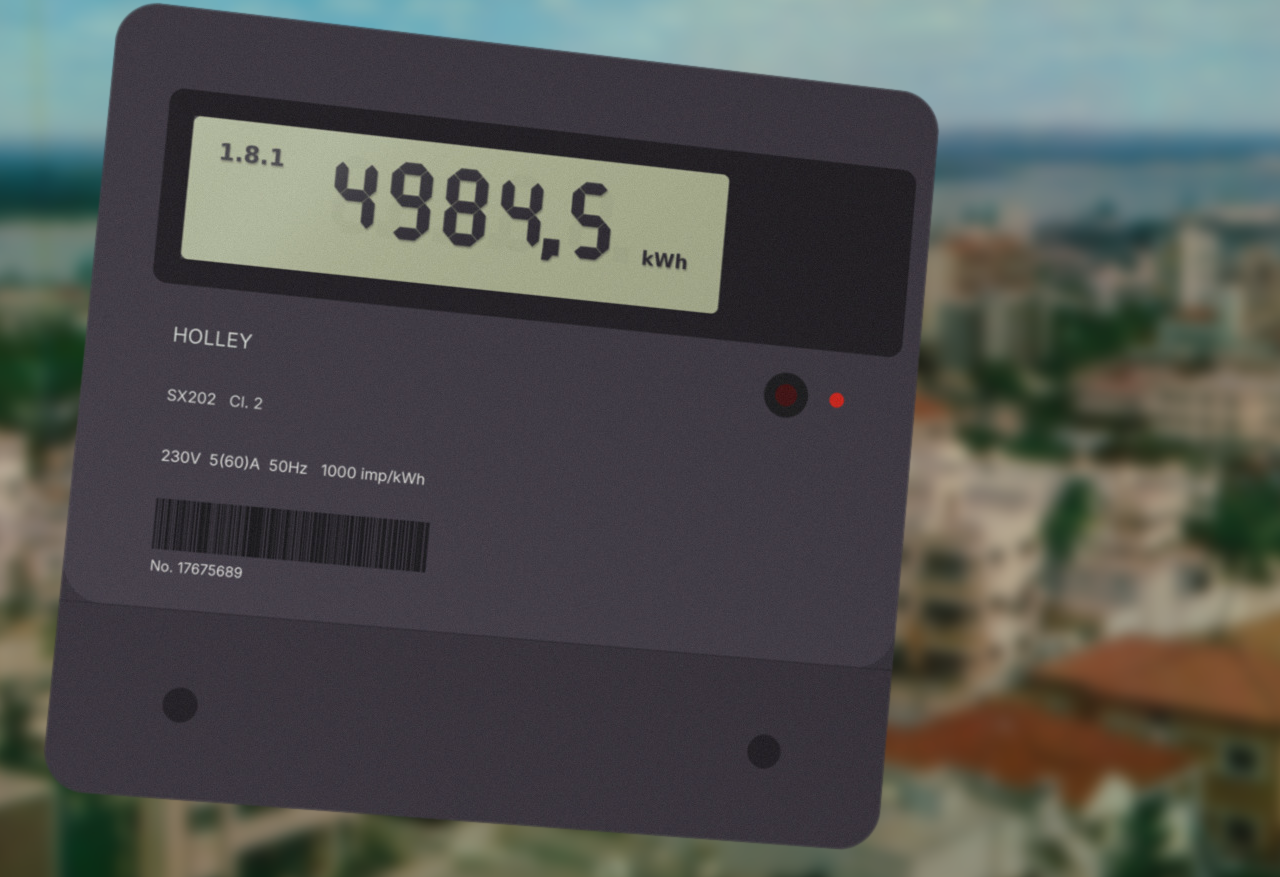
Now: 4984.5
